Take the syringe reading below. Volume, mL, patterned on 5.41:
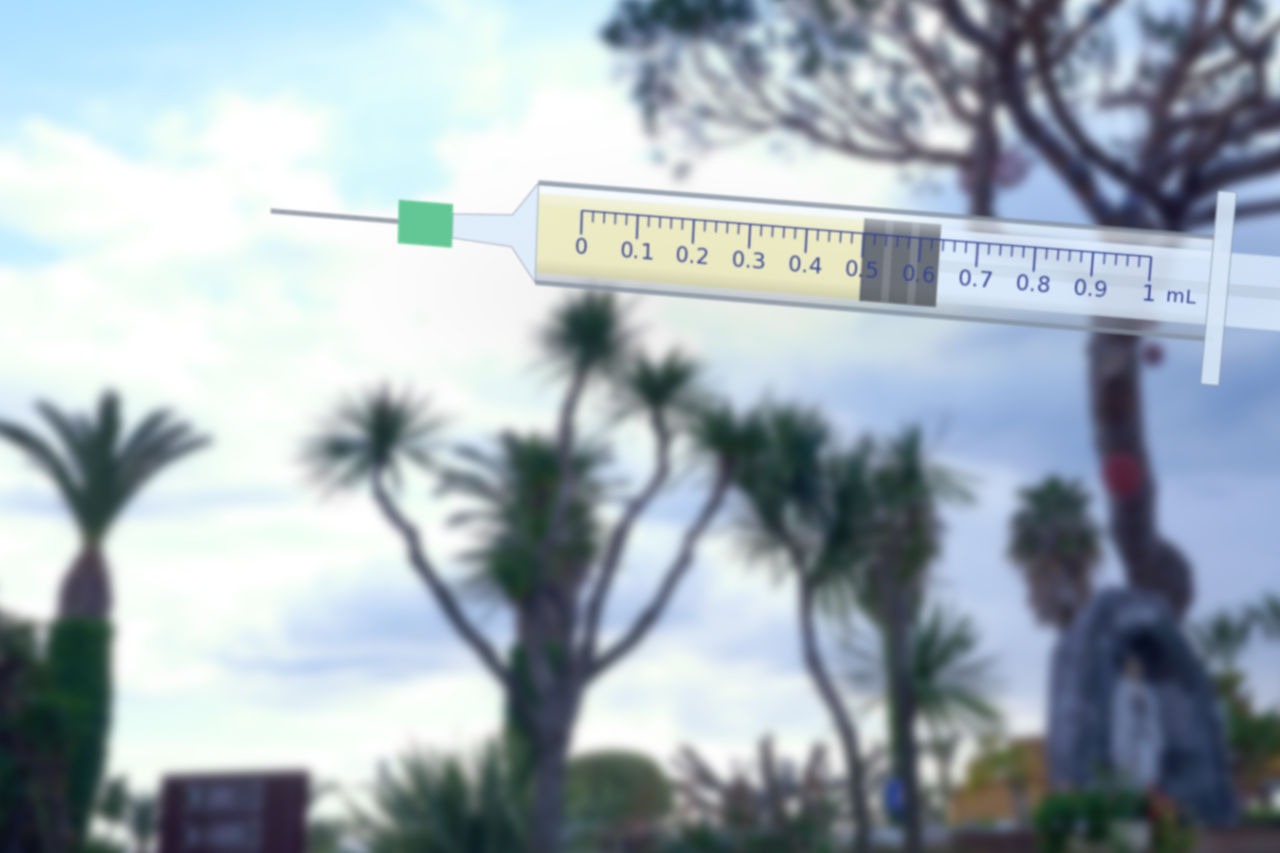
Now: 0.5
